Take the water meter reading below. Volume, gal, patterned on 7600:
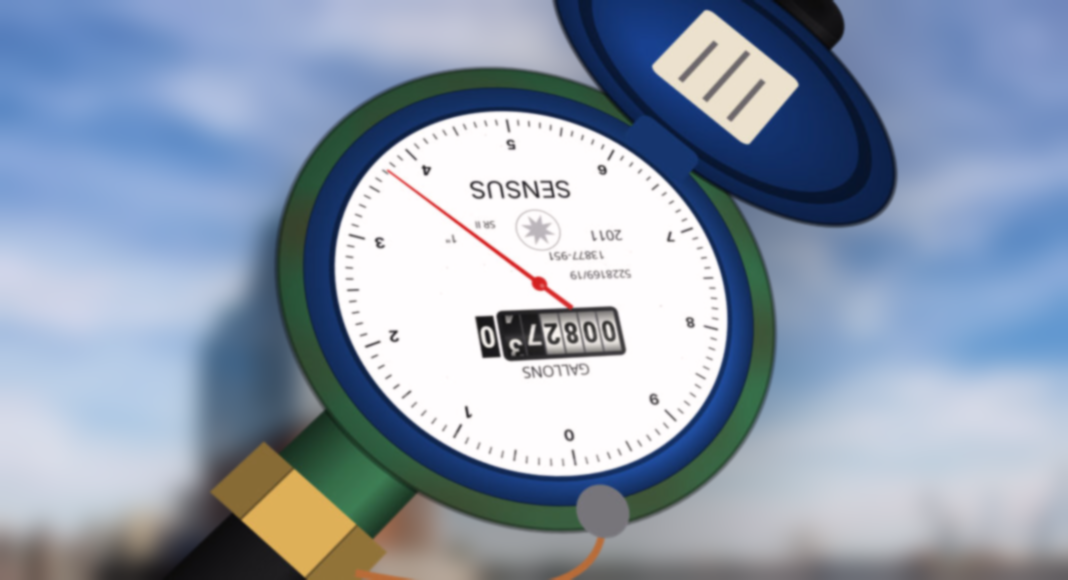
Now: 82733.7
